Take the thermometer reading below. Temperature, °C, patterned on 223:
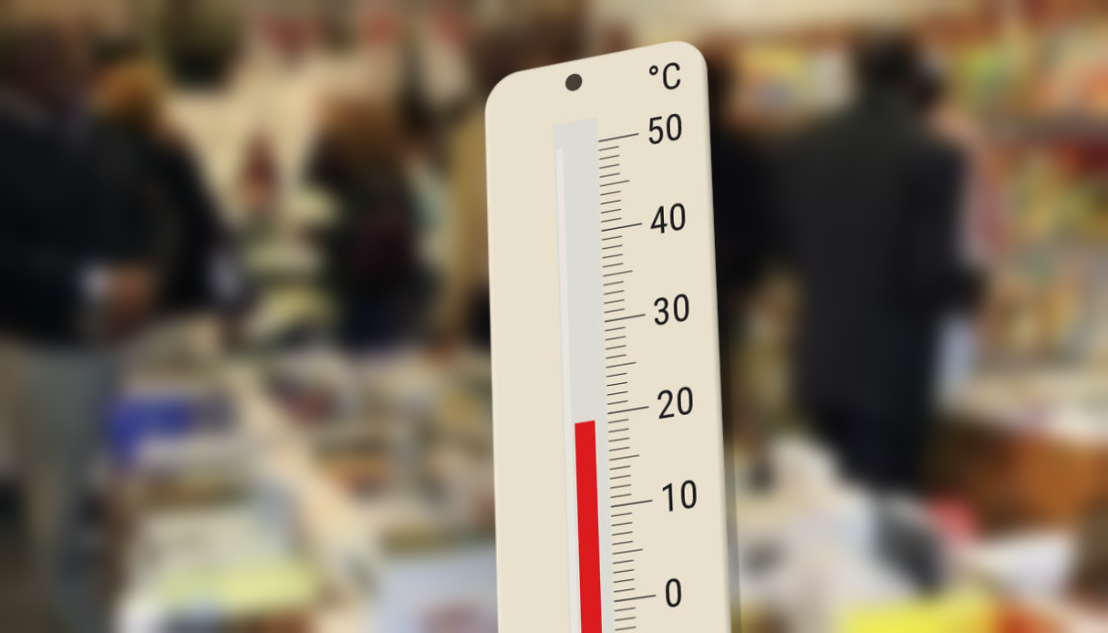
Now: 19.5
